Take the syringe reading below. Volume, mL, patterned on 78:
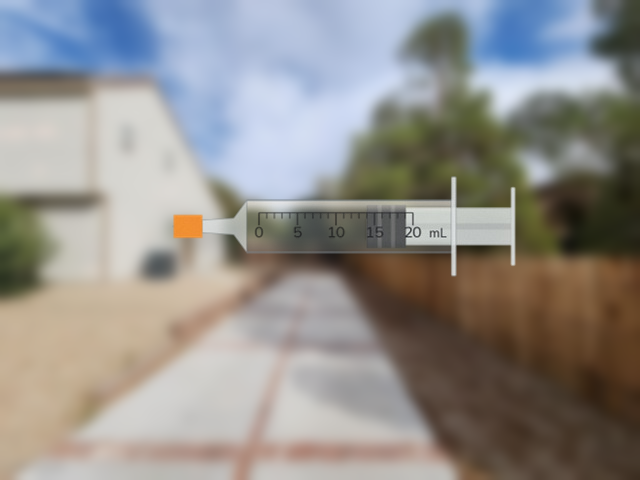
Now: 14
